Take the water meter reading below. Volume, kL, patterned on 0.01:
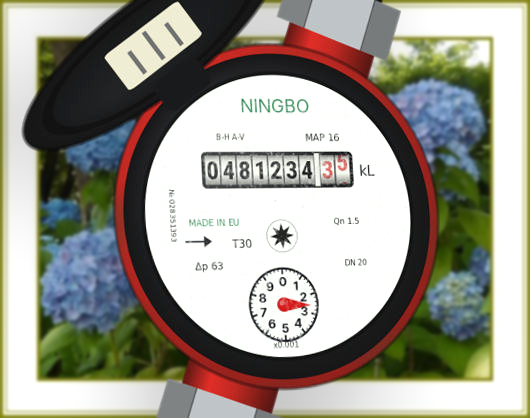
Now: 481234.352
